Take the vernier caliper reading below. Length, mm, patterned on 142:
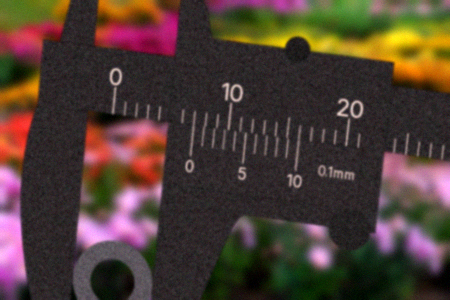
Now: 7.0
